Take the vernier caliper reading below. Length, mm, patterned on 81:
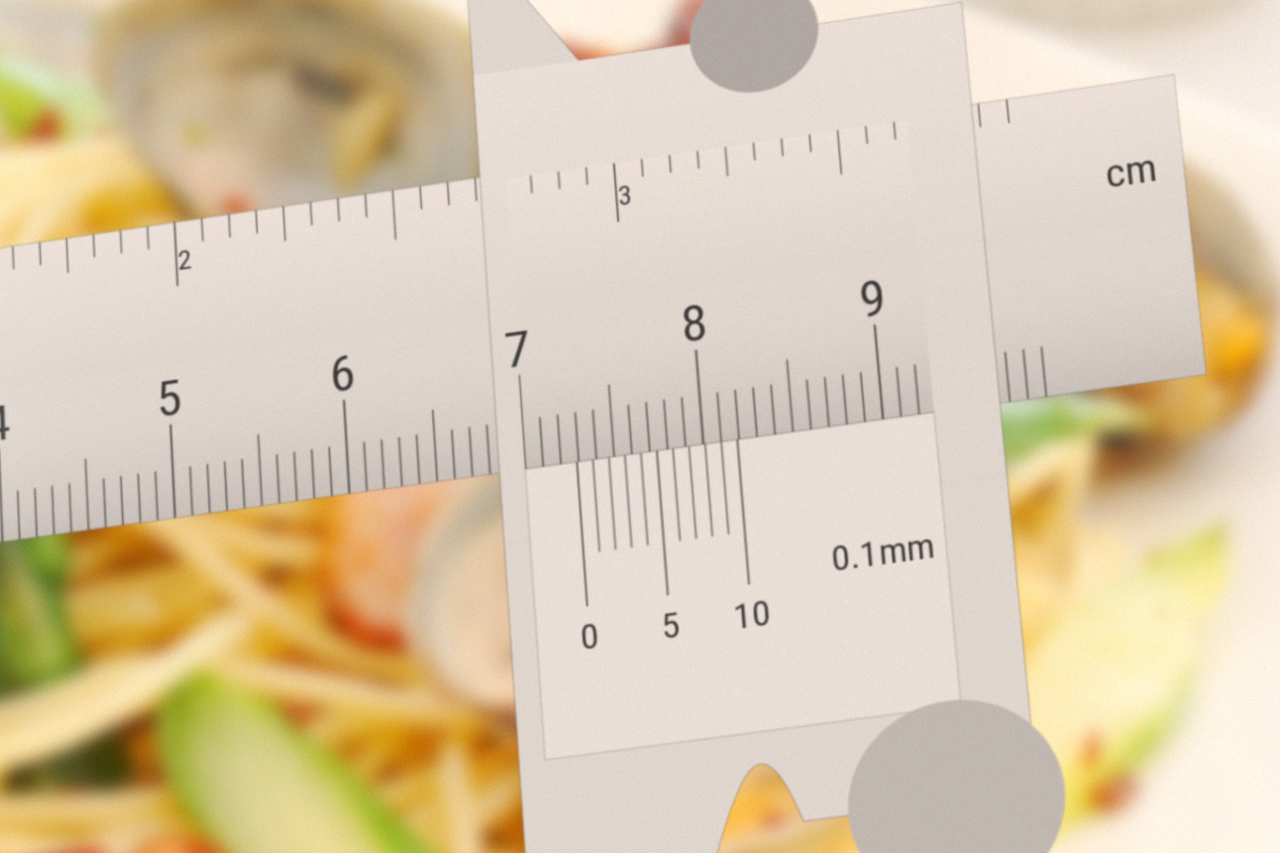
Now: 72.9
